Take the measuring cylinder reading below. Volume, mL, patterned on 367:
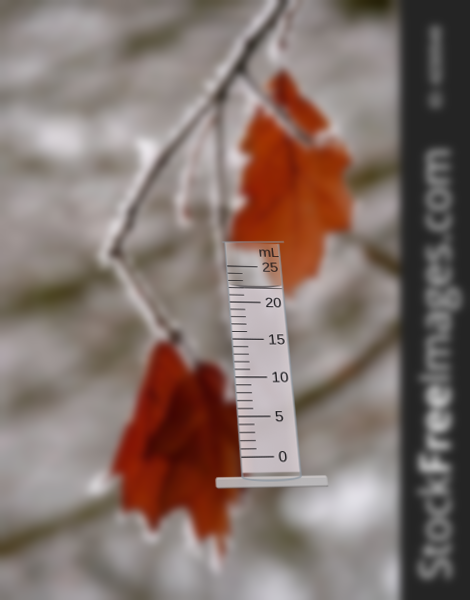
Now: 22
